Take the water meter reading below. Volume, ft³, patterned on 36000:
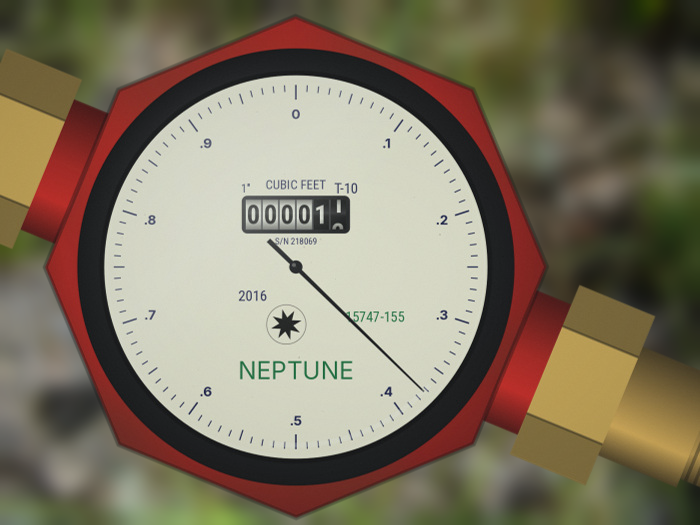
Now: 11.37
